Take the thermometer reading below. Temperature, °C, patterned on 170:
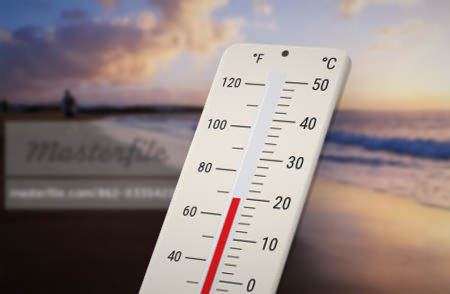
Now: 20
